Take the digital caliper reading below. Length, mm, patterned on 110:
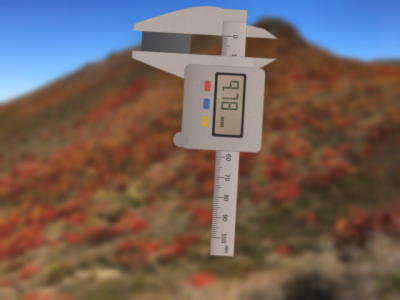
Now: 9.78
